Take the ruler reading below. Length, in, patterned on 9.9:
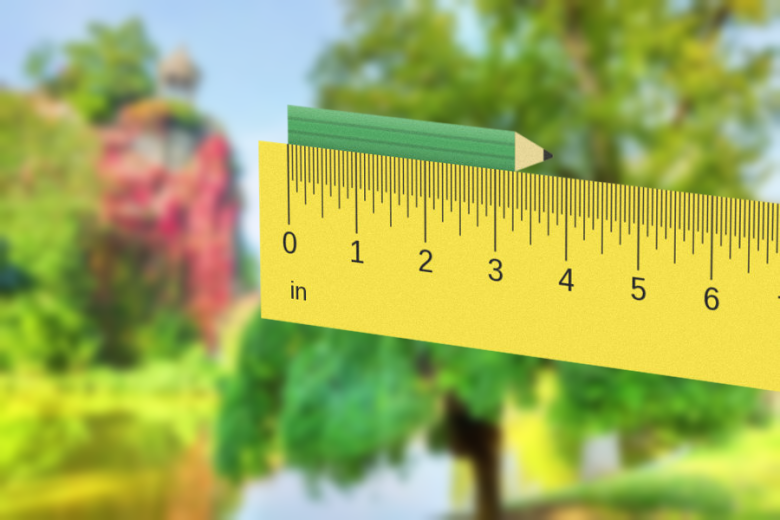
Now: 3.8125
